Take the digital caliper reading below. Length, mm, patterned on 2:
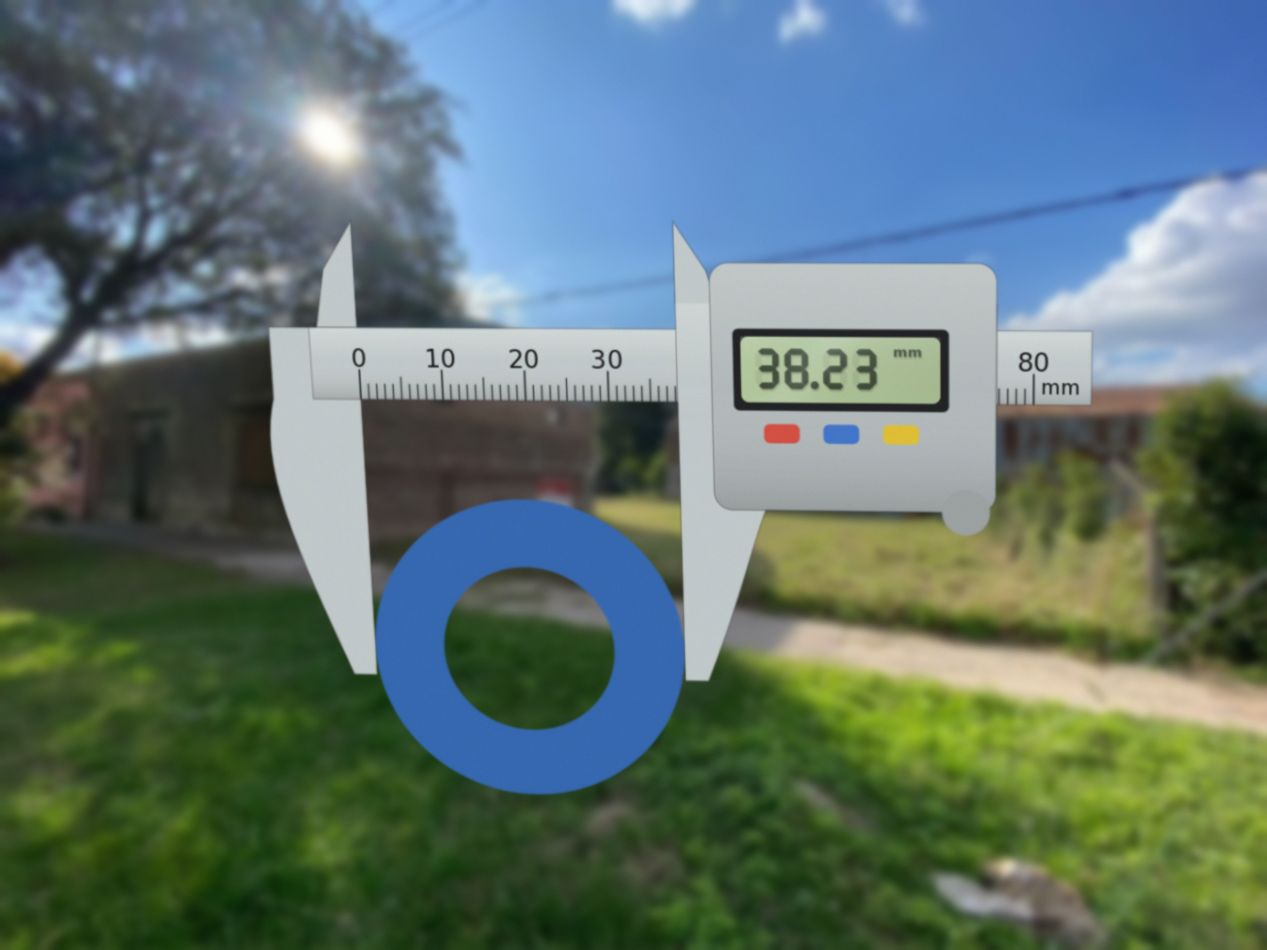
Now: 38.23
